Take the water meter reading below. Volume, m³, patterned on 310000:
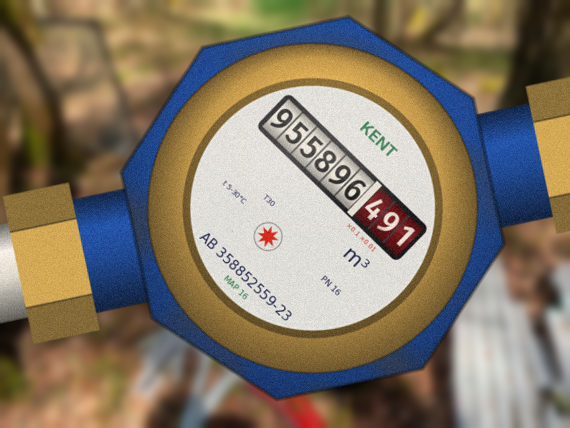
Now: 955896.491
